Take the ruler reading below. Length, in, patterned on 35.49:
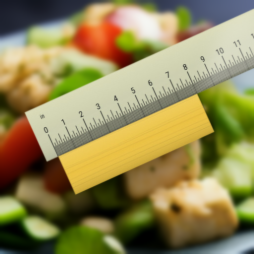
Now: 8
